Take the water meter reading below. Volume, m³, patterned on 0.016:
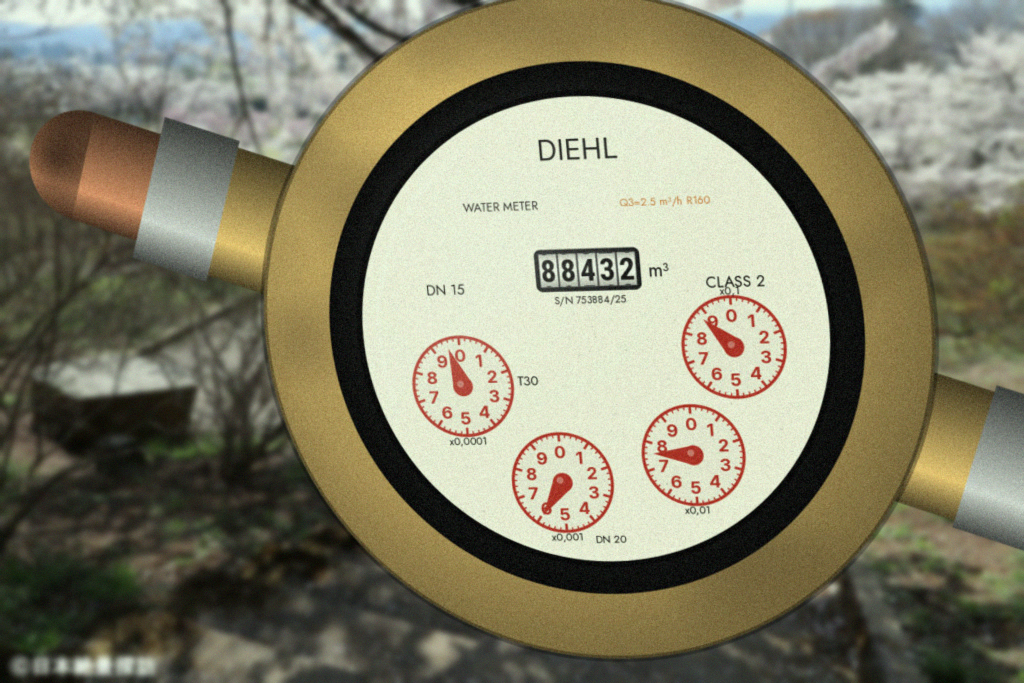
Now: 88432.8759
